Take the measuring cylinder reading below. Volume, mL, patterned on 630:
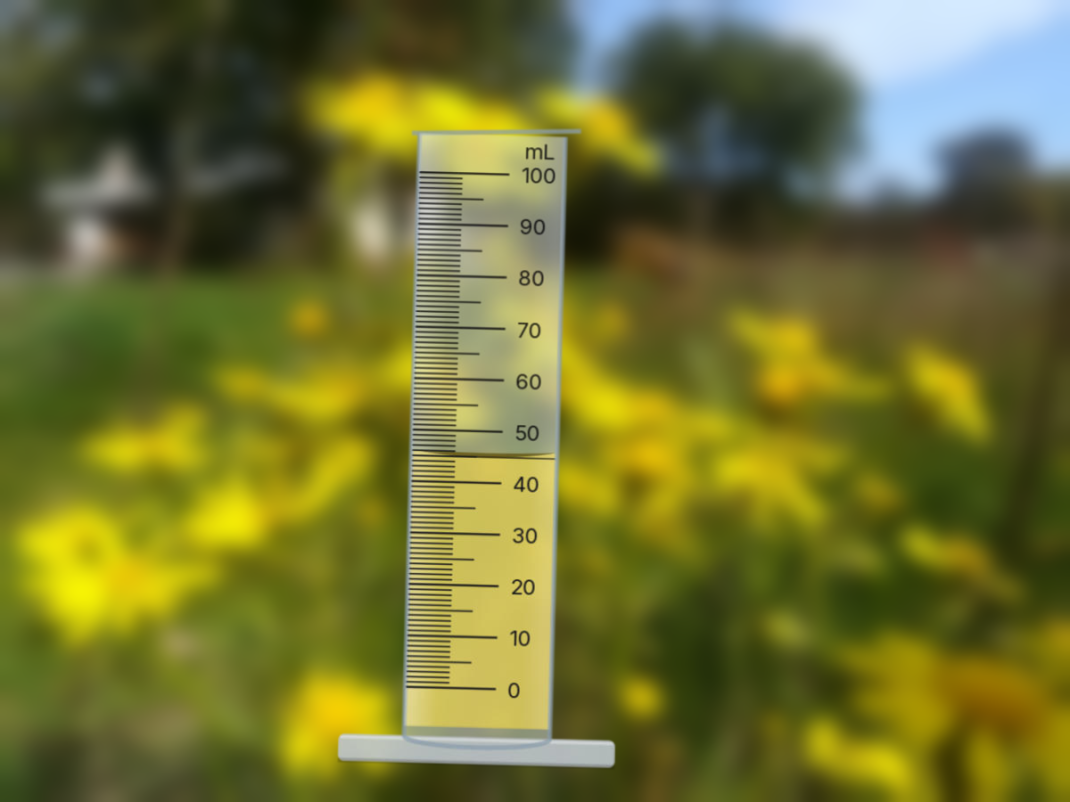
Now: 45
